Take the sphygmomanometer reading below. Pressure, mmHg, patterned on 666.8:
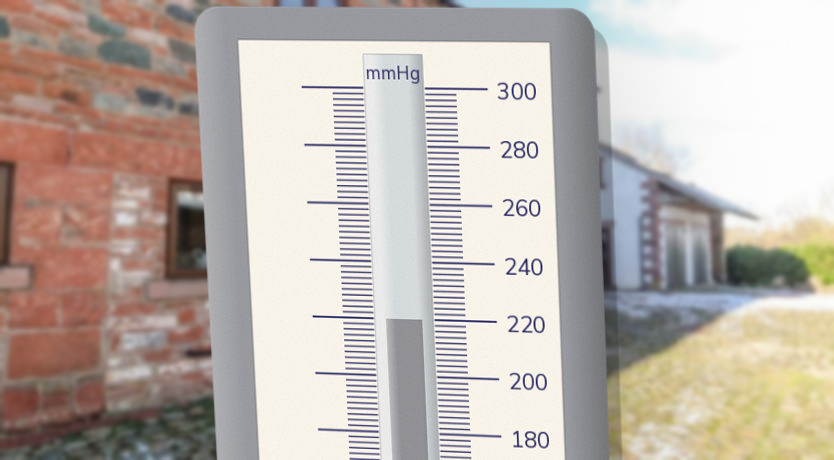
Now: 220
